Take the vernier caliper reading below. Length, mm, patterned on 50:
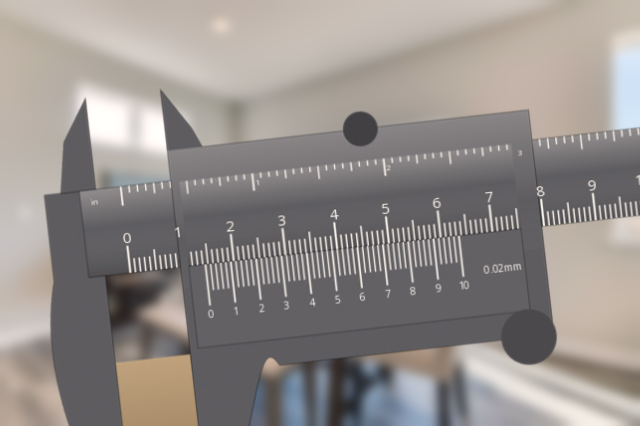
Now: 14.5
